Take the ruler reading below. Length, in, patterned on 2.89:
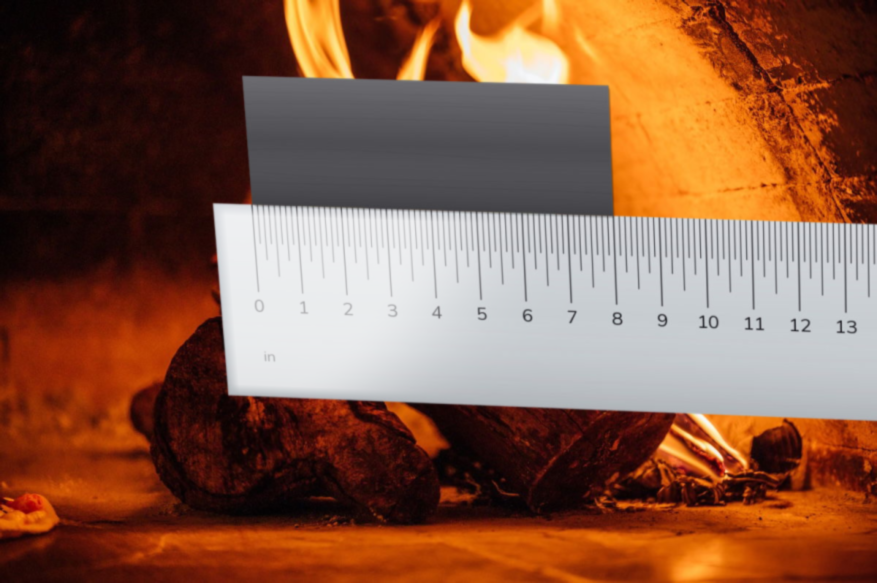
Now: 8
